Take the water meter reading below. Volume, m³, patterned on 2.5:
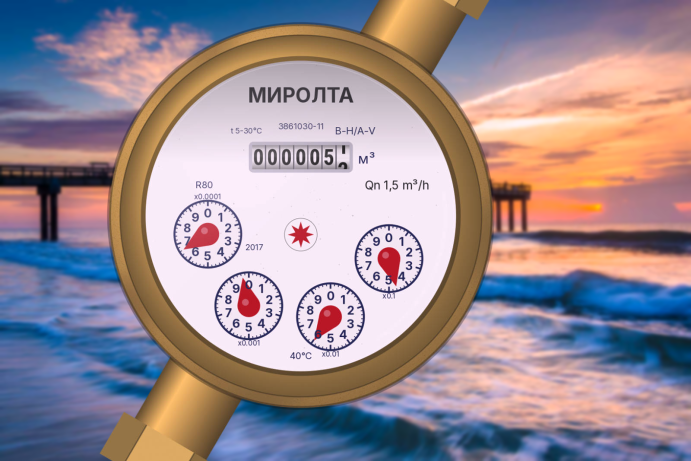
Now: 51.4596
